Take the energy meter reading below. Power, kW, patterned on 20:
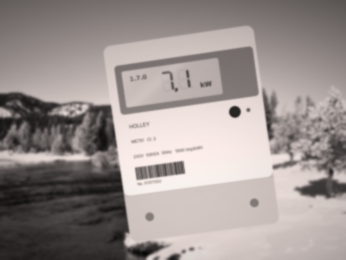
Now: 7.1
